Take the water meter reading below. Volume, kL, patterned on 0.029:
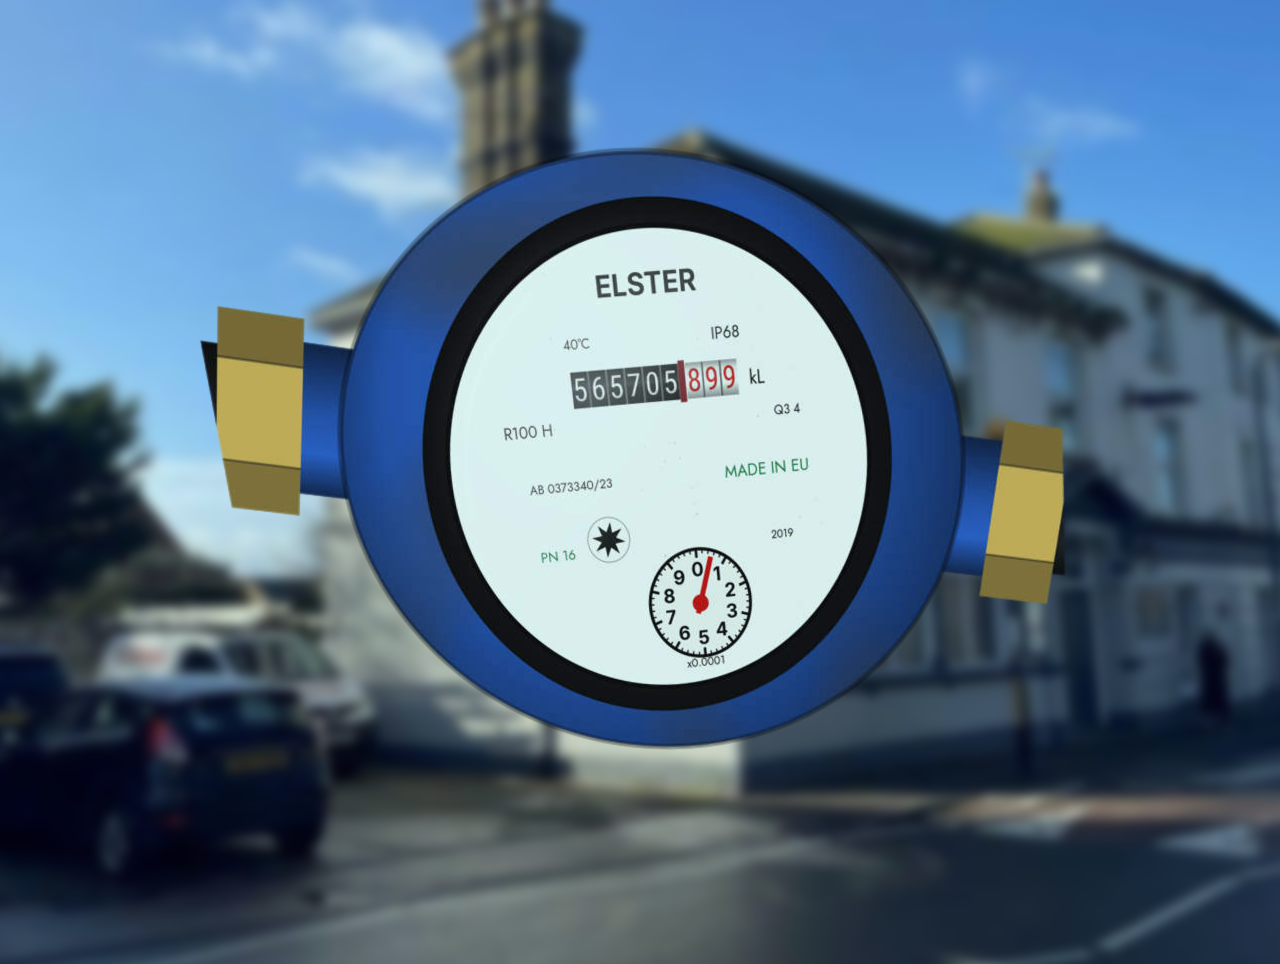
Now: 565705.8990
